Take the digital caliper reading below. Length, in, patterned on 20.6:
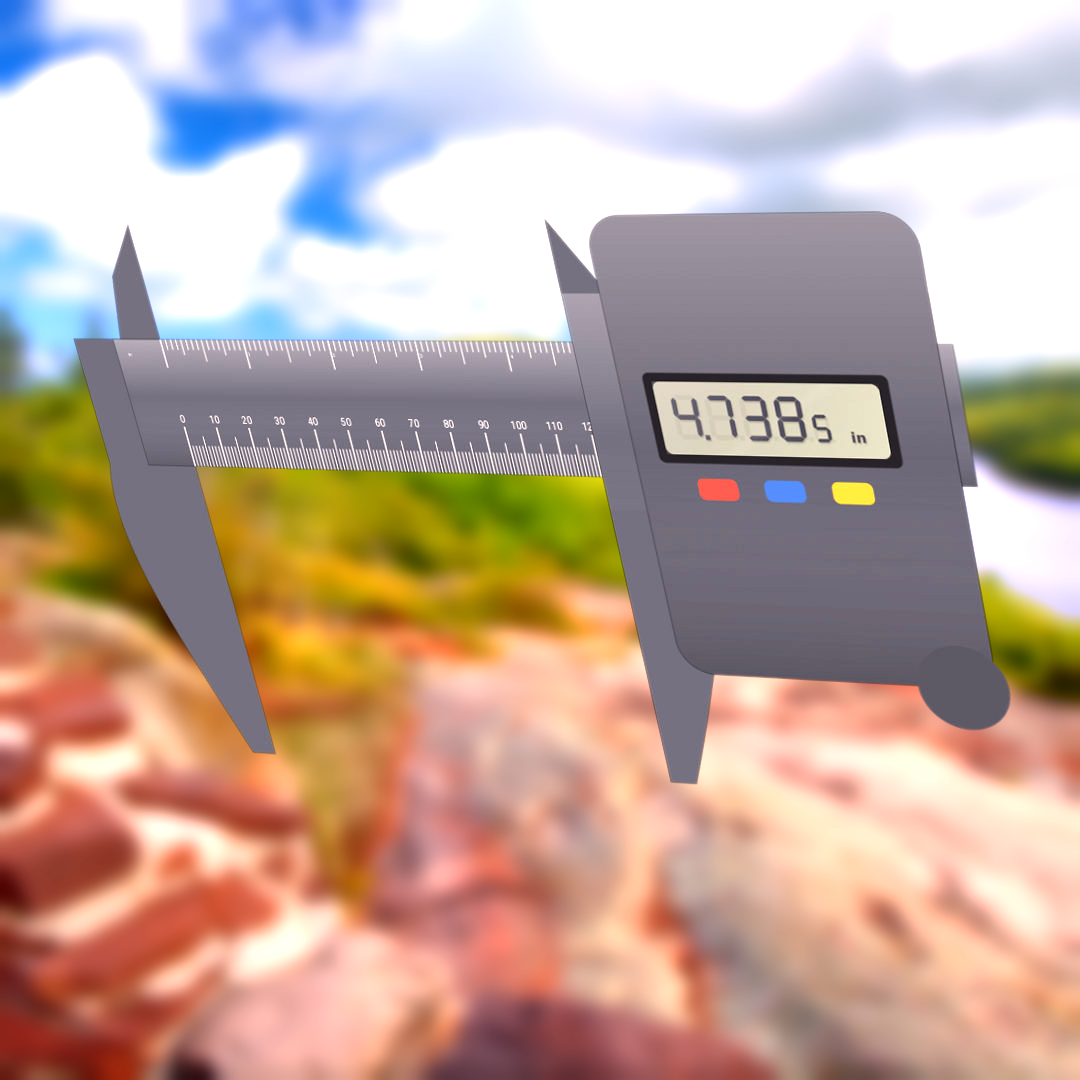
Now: 4.7385
